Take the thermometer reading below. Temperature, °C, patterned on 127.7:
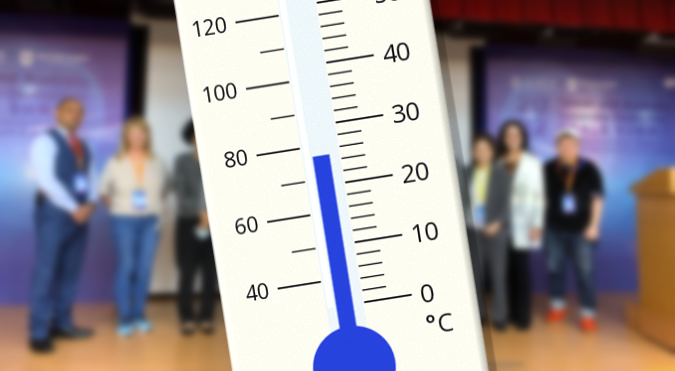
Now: 25
